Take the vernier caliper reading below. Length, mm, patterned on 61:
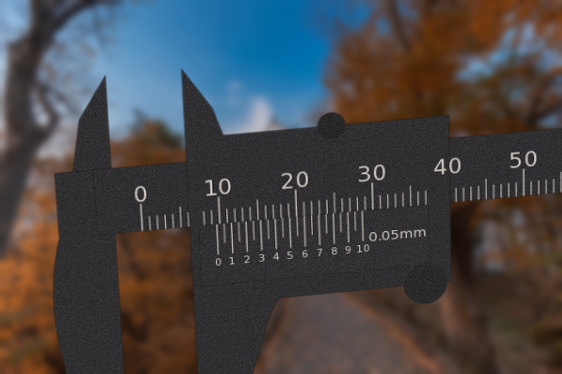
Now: 9.6
